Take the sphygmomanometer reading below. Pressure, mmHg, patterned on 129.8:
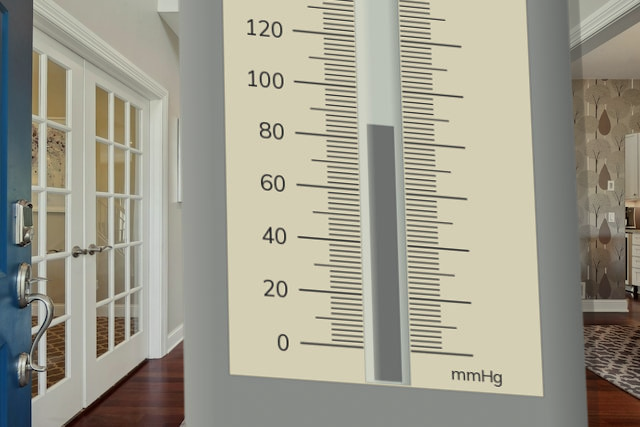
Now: 86
